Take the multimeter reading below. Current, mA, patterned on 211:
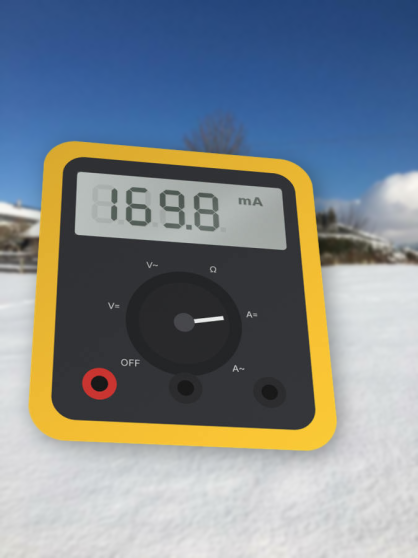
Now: 169.8
